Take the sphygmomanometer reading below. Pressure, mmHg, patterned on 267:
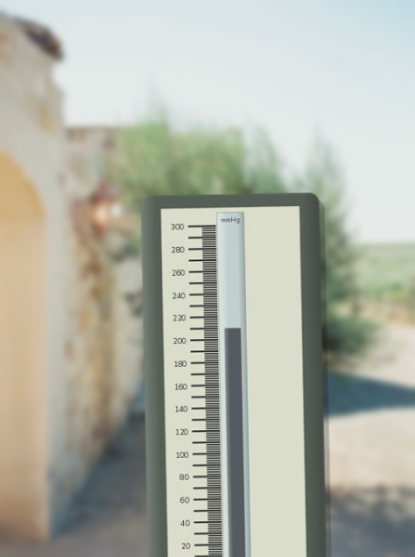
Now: 210
